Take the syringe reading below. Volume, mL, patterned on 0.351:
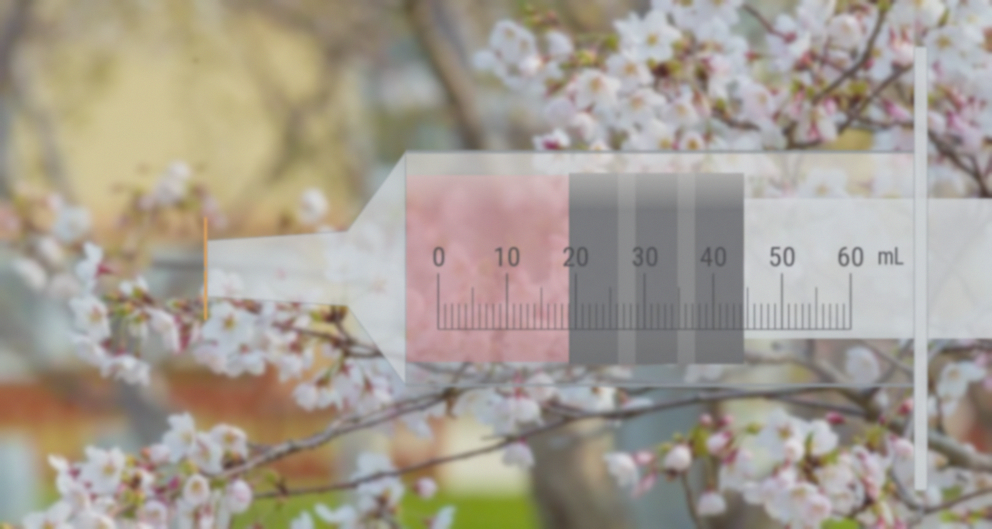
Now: 19
